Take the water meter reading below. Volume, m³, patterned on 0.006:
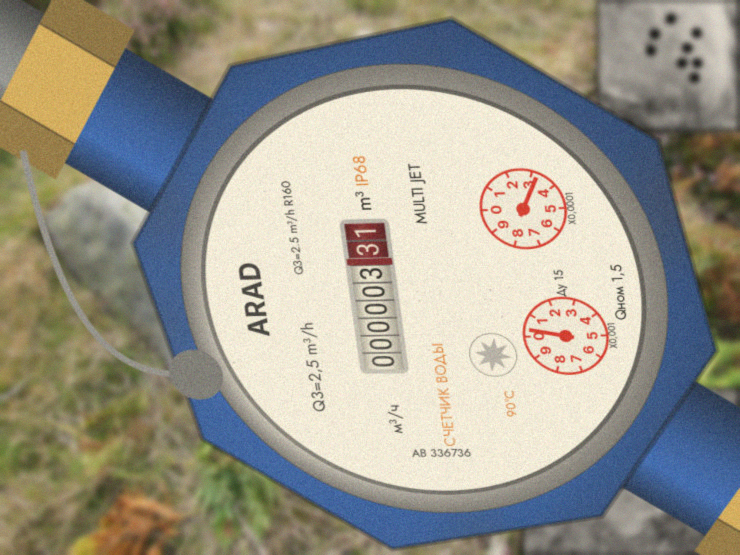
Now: 3.3103
